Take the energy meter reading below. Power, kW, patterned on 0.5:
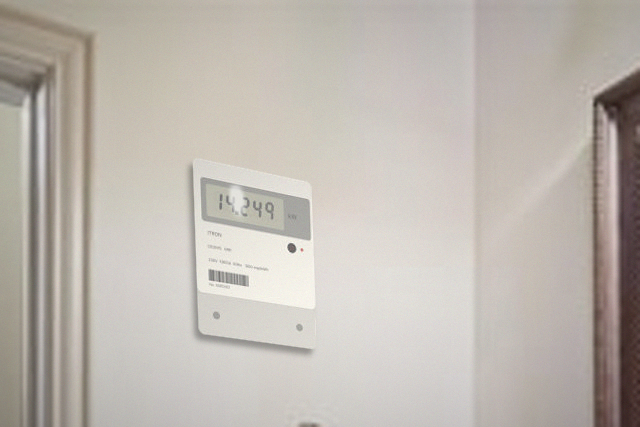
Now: 14.249
